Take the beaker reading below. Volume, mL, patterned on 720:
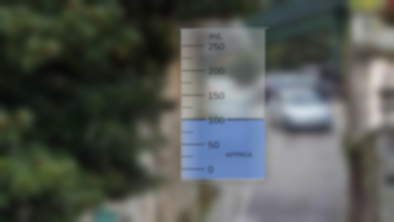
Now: 100
